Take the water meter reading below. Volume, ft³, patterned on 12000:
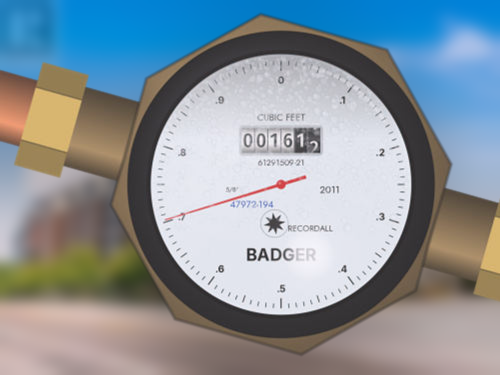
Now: 1611.70
